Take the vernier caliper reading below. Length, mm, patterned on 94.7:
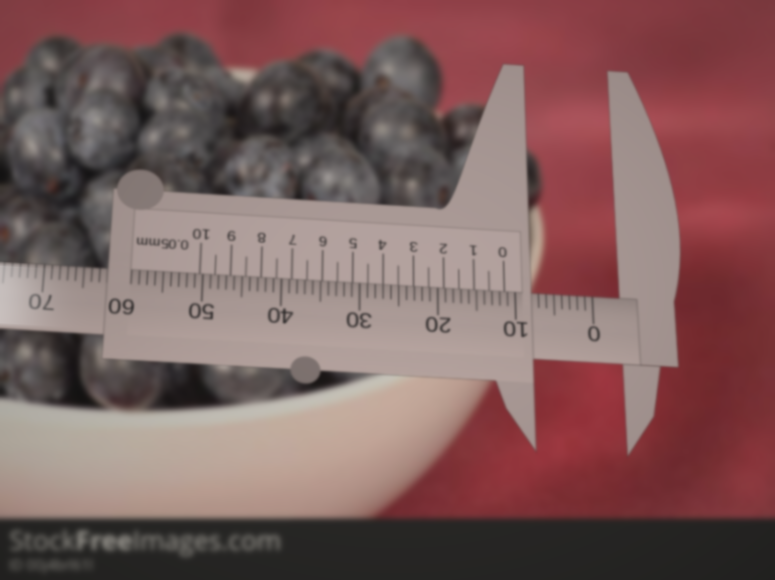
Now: 11.4
